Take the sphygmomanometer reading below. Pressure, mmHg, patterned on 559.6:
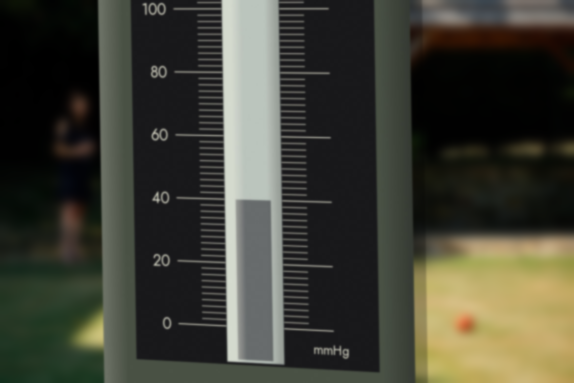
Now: 40
